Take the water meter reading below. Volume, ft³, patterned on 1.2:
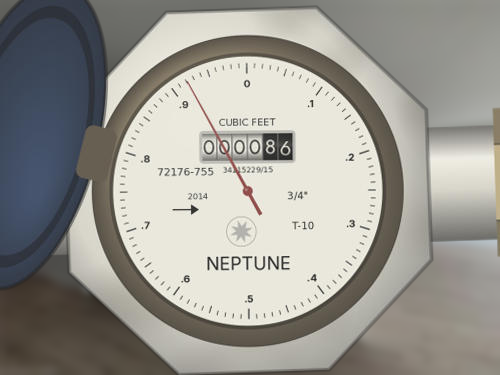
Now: 85.92
